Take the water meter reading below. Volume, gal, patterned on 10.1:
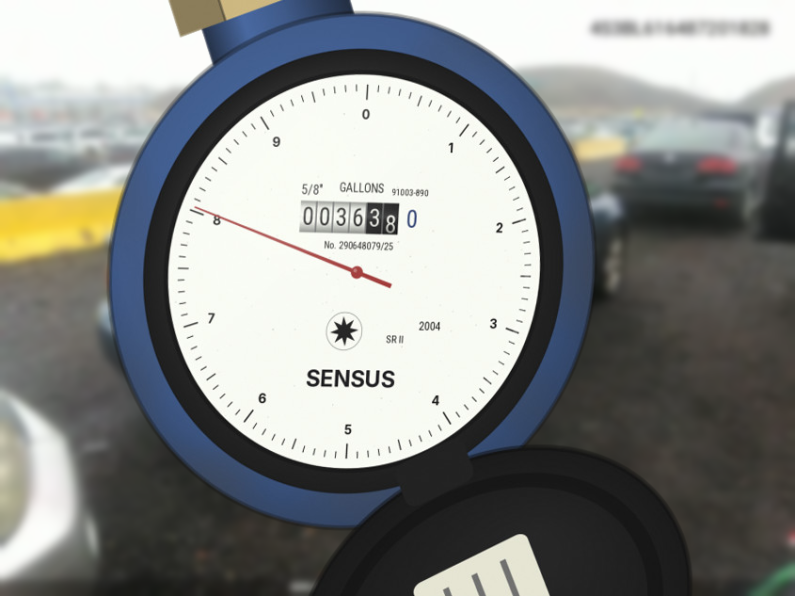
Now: 36378.0
